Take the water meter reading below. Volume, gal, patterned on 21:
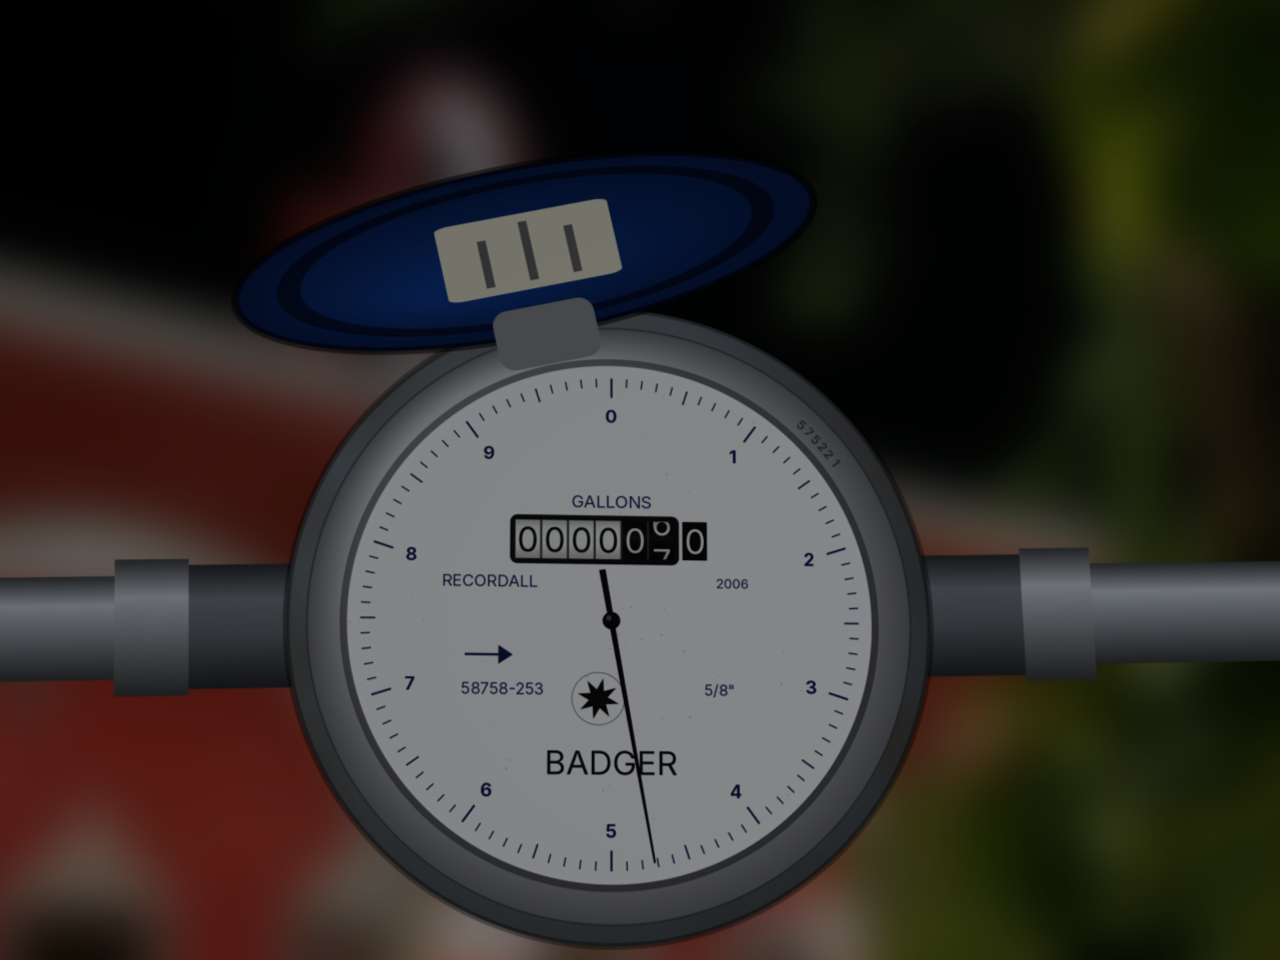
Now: 64.7
